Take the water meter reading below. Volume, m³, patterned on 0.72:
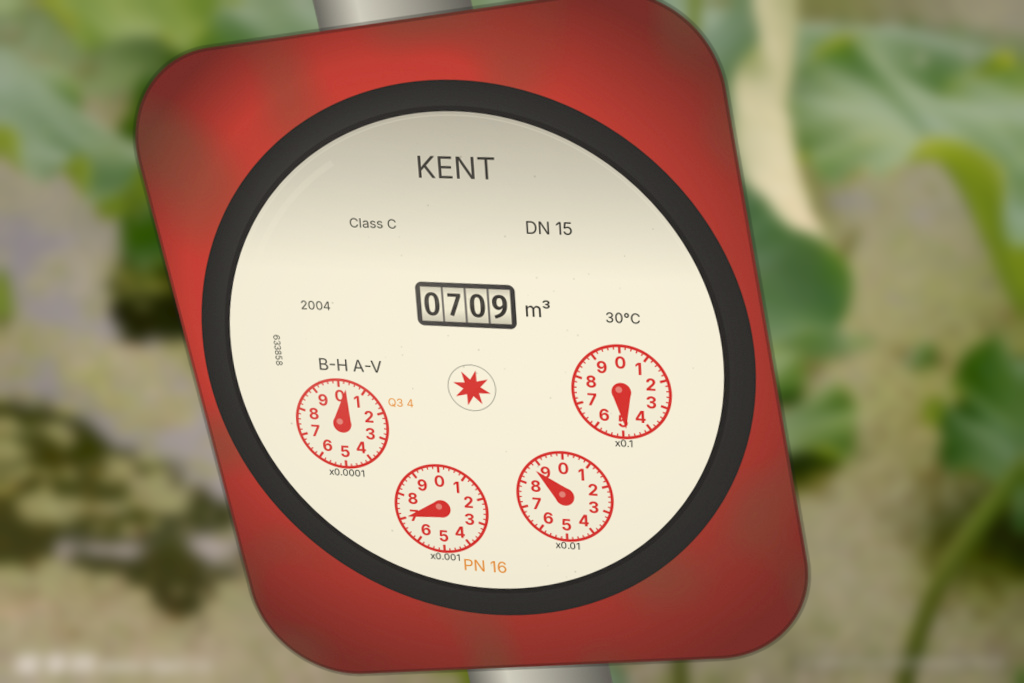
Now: 709.4870
